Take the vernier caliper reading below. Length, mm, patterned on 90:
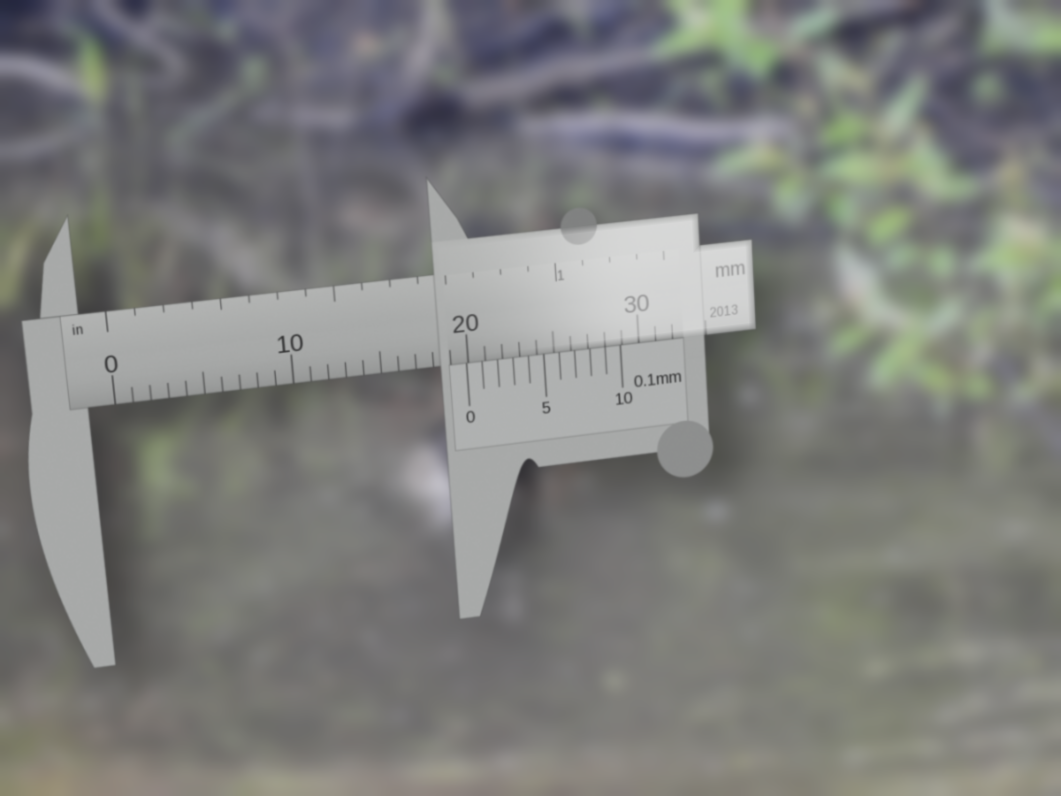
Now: 19.9
